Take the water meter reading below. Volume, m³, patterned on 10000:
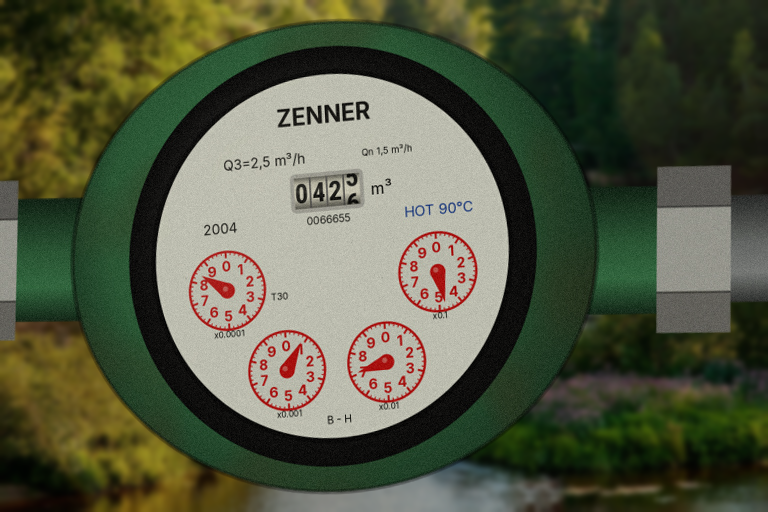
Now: 425.4708
